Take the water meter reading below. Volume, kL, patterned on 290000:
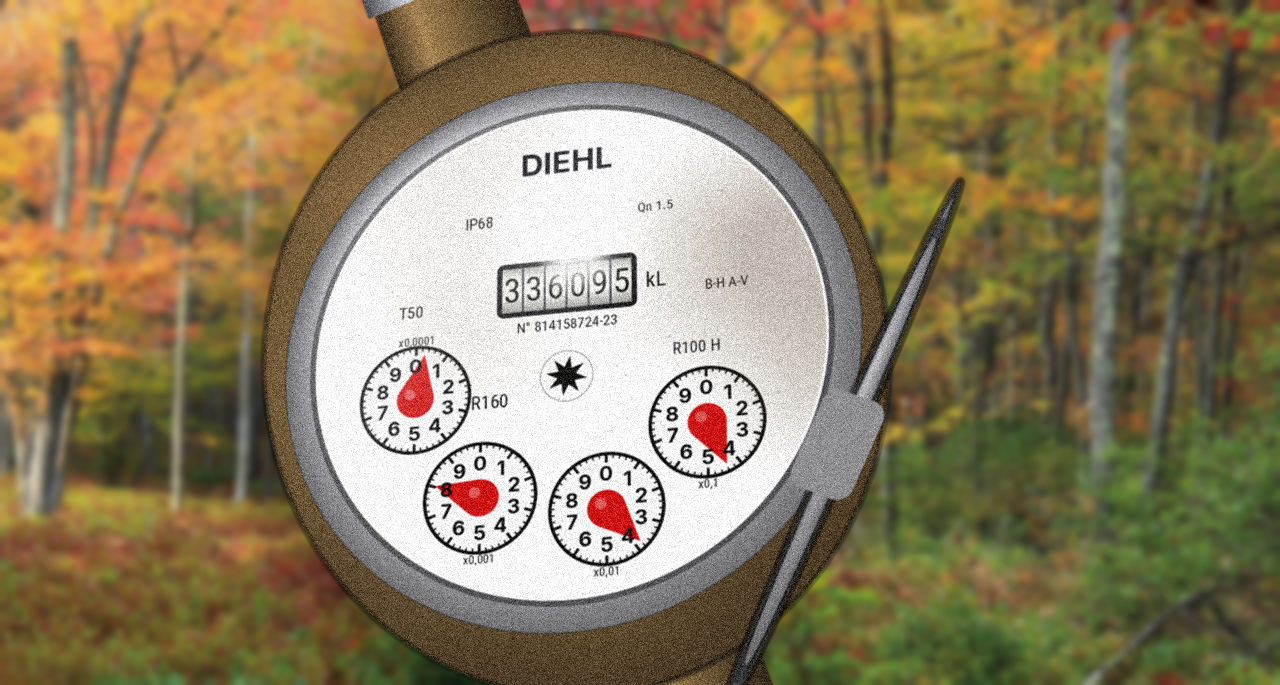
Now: 336095.4380
